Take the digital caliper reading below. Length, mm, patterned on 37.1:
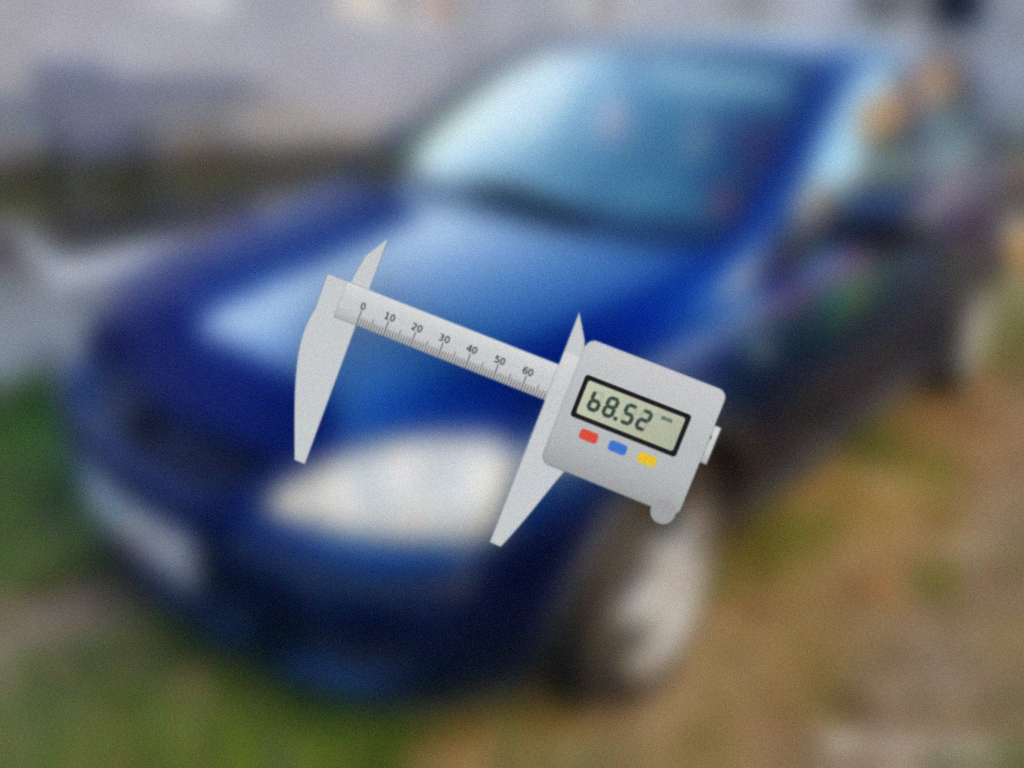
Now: 68.52
